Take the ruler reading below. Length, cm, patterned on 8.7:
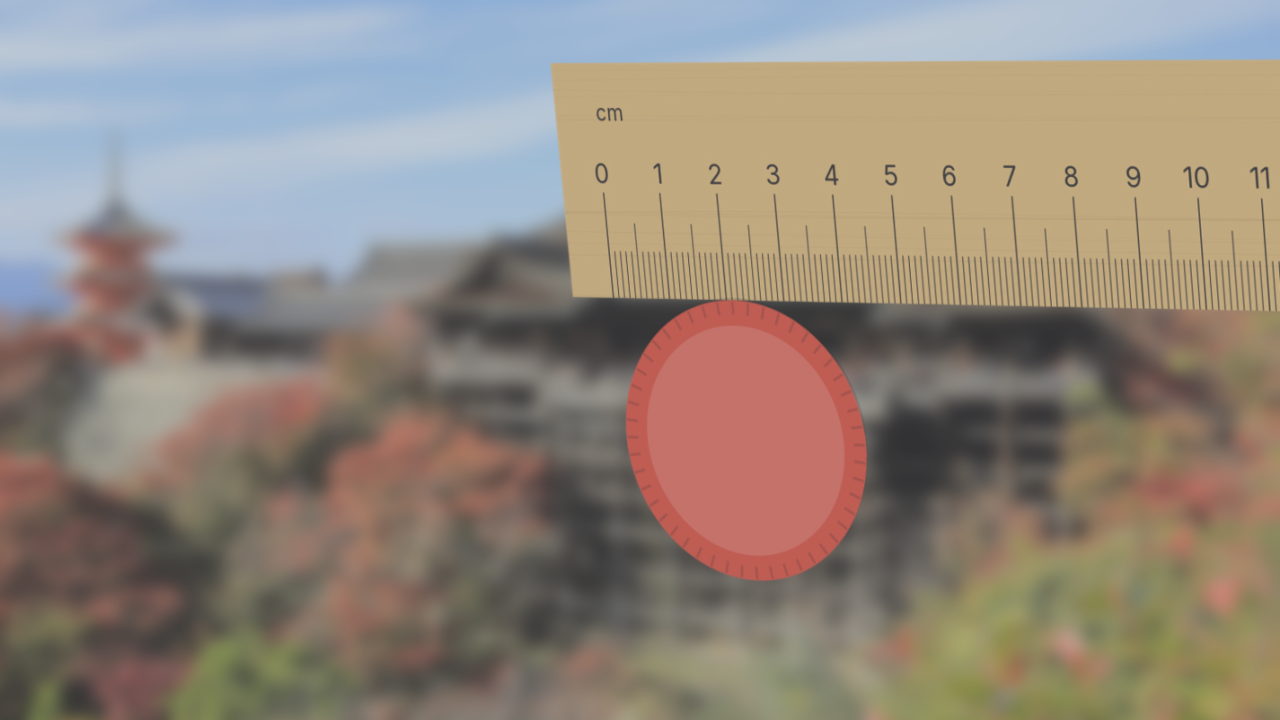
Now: 4.2
